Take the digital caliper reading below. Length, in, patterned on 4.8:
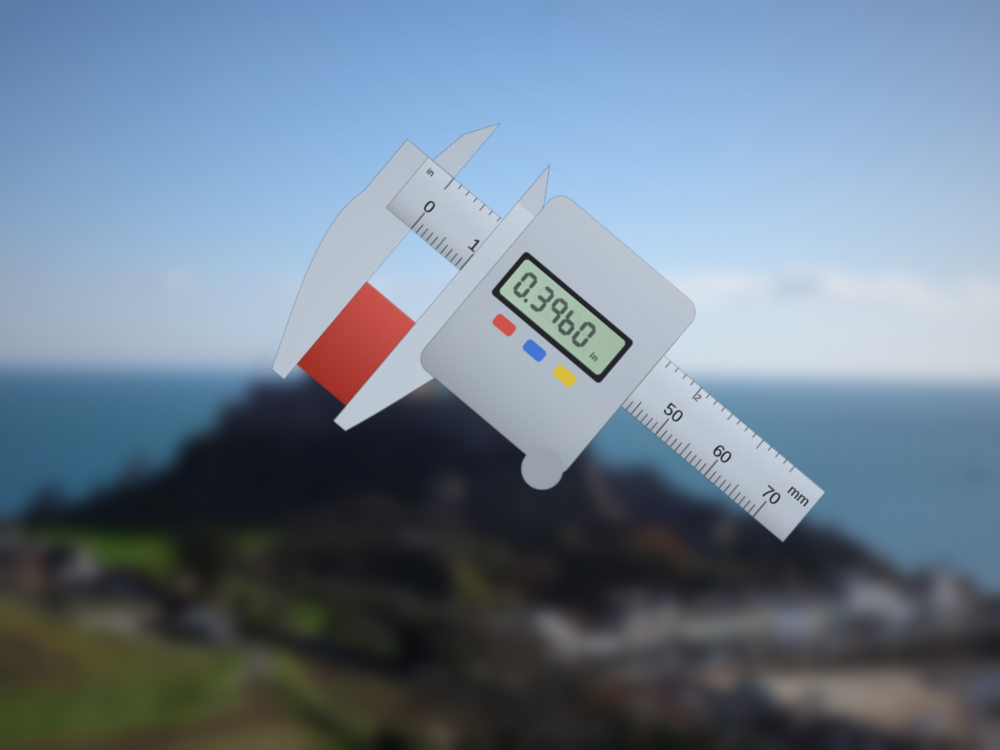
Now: 0.3960
